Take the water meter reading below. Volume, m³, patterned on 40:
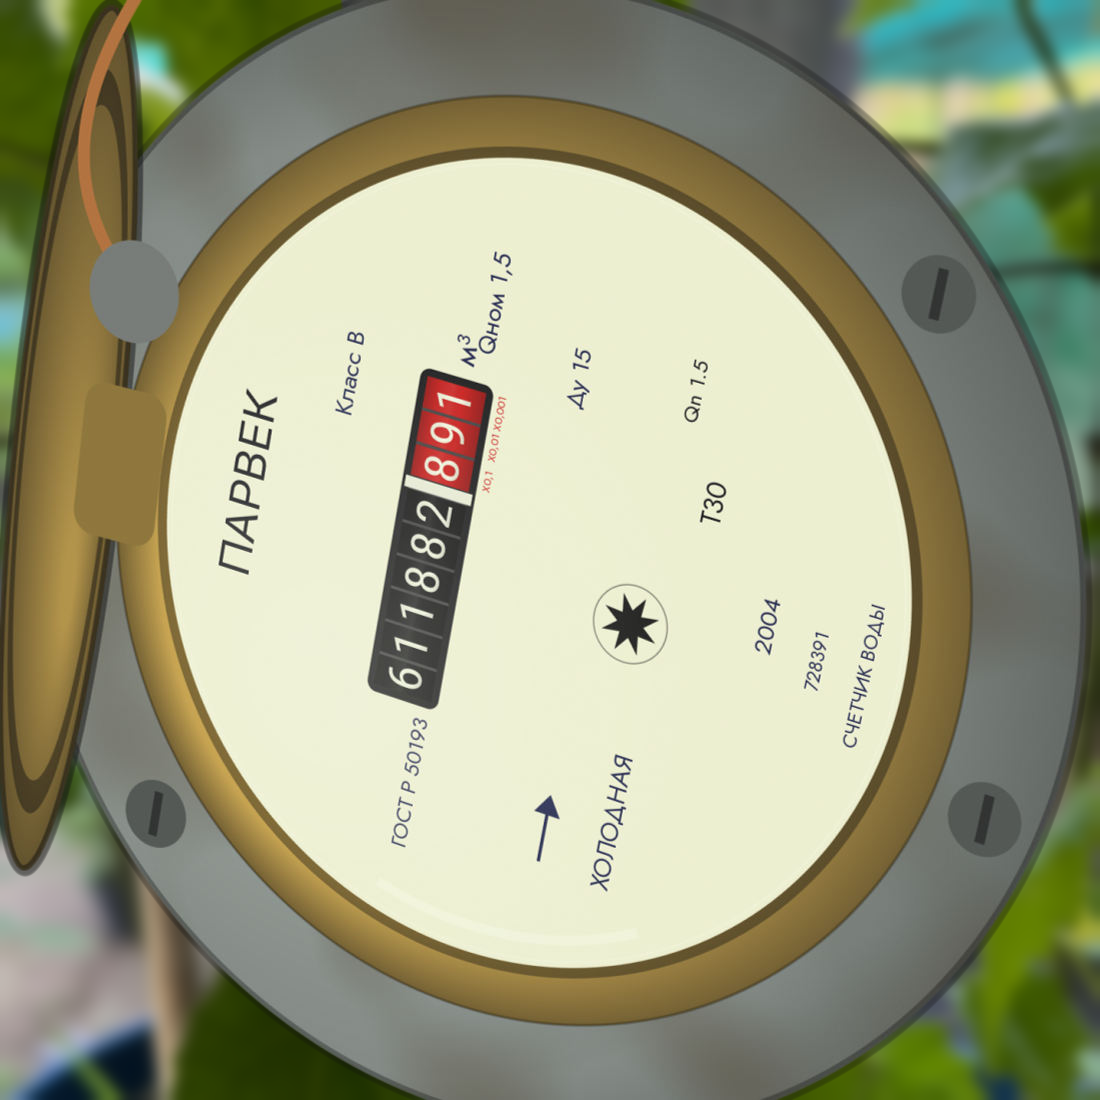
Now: 611882.891
